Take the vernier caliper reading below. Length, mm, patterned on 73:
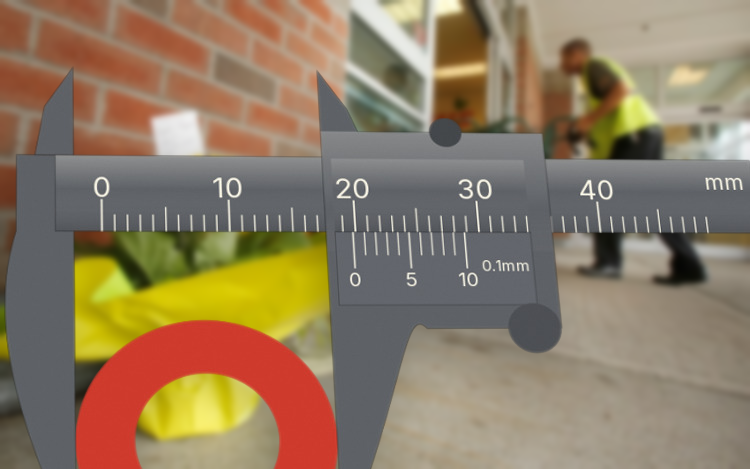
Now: 19.8
